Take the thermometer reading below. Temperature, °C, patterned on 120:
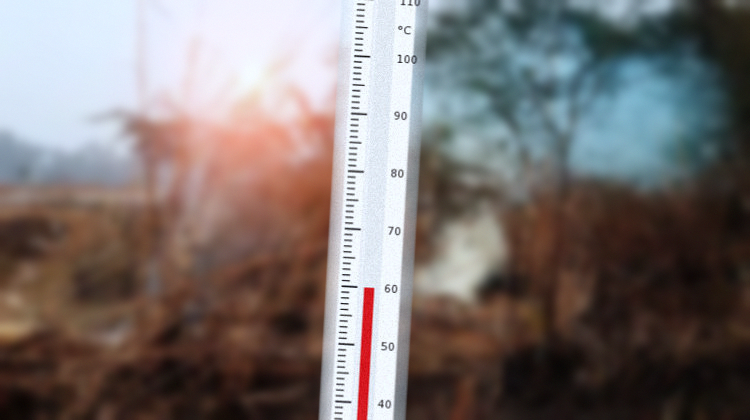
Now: 60
